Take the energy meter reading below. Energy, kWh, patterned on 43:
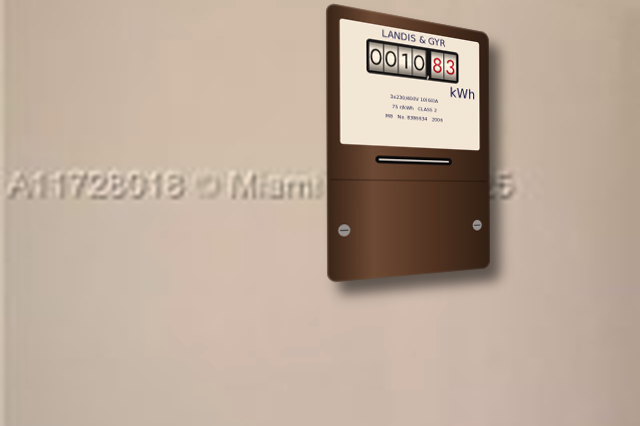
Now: 10.83
